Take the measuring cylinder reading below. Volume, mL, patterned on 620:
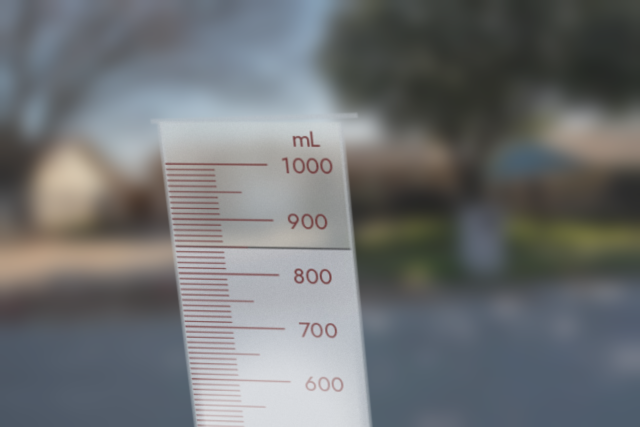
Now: 850
